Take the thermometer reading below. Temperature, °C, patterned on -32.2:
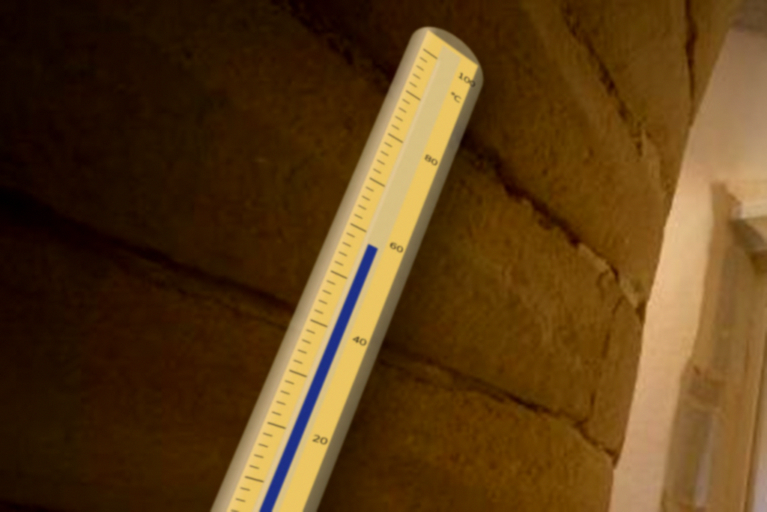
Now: 58
